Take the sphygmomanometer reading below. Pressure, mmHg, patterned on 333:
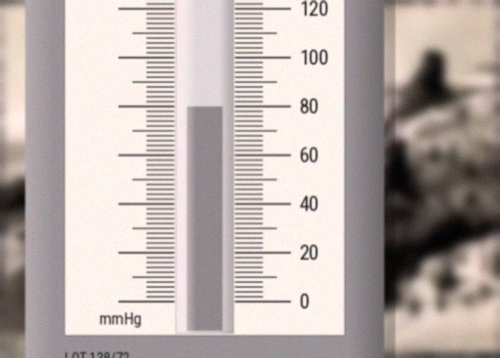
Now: 80
